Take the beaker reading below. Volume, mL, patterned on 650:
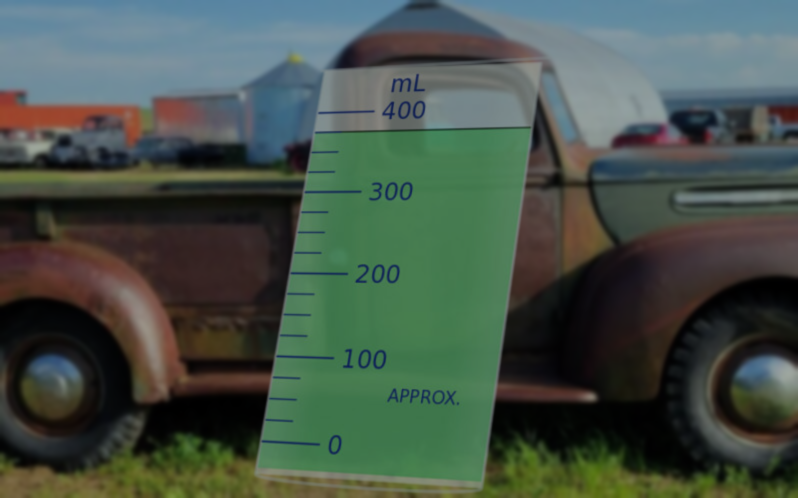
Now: 375
